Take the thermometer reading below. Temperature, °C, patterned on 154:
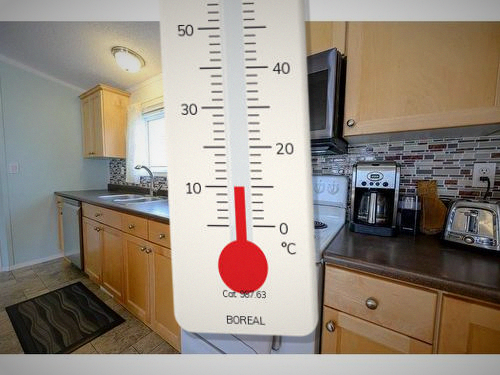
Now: 10
